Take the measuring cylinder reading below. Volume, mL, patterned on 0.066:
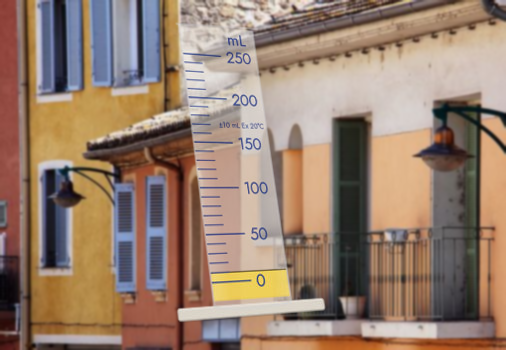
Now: 10
